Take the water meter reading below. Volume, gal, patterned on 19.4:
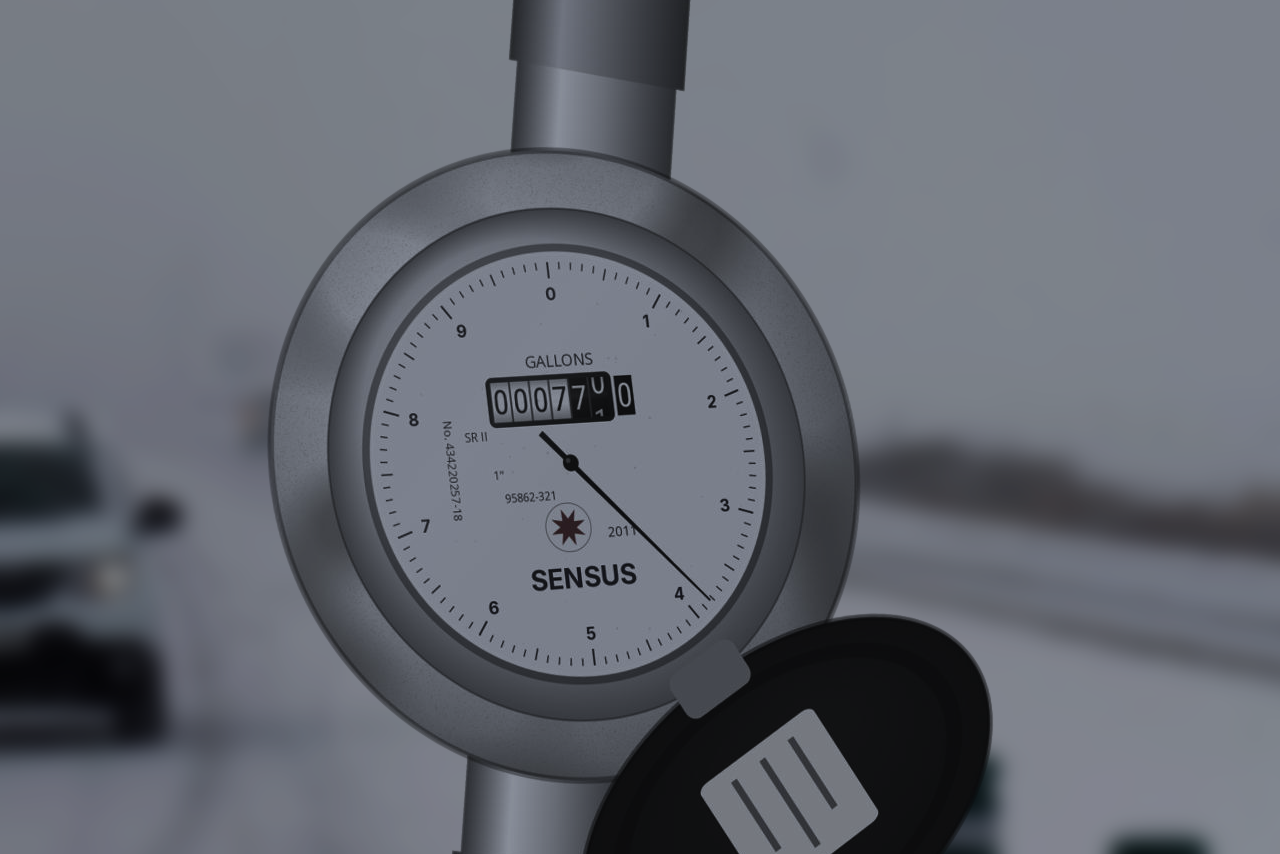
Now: 7703.8
